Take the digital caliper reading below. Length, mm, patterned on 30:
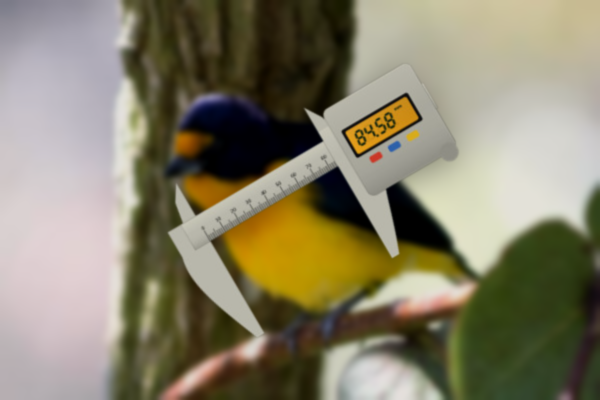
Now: 84.58
